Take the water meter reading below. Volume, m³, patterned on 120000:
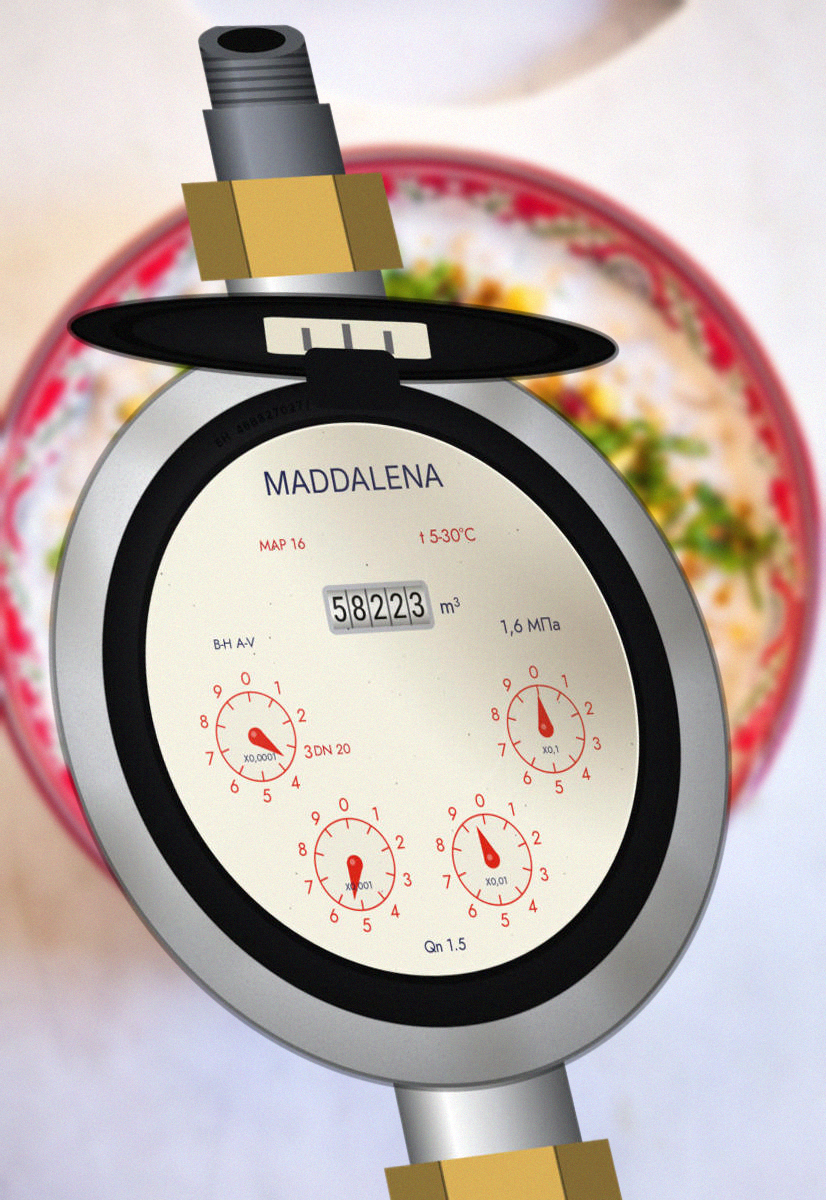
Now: 58222.9953
